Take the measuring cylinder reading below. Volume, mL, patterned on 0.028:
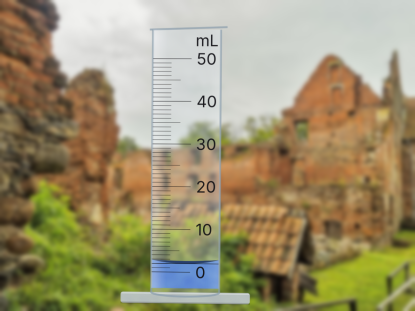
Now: 2
